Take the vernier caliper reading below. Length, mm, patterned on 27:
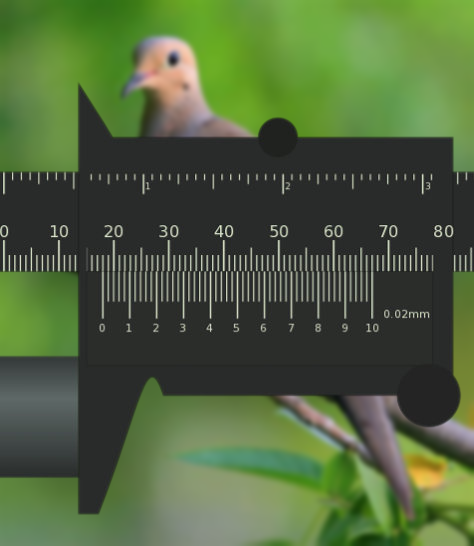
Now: 18.0
